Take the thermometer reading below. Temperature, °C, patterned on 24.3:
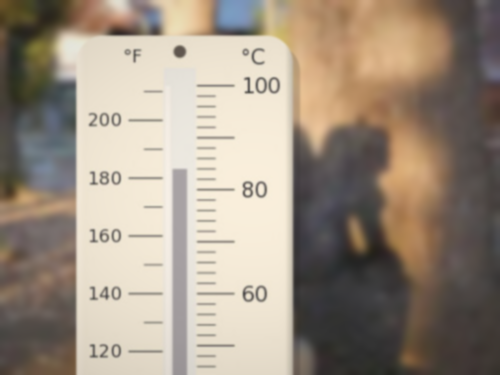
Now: 84
